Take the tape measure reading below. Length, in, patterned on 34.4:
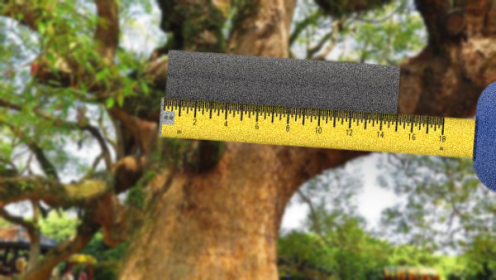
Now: 15
